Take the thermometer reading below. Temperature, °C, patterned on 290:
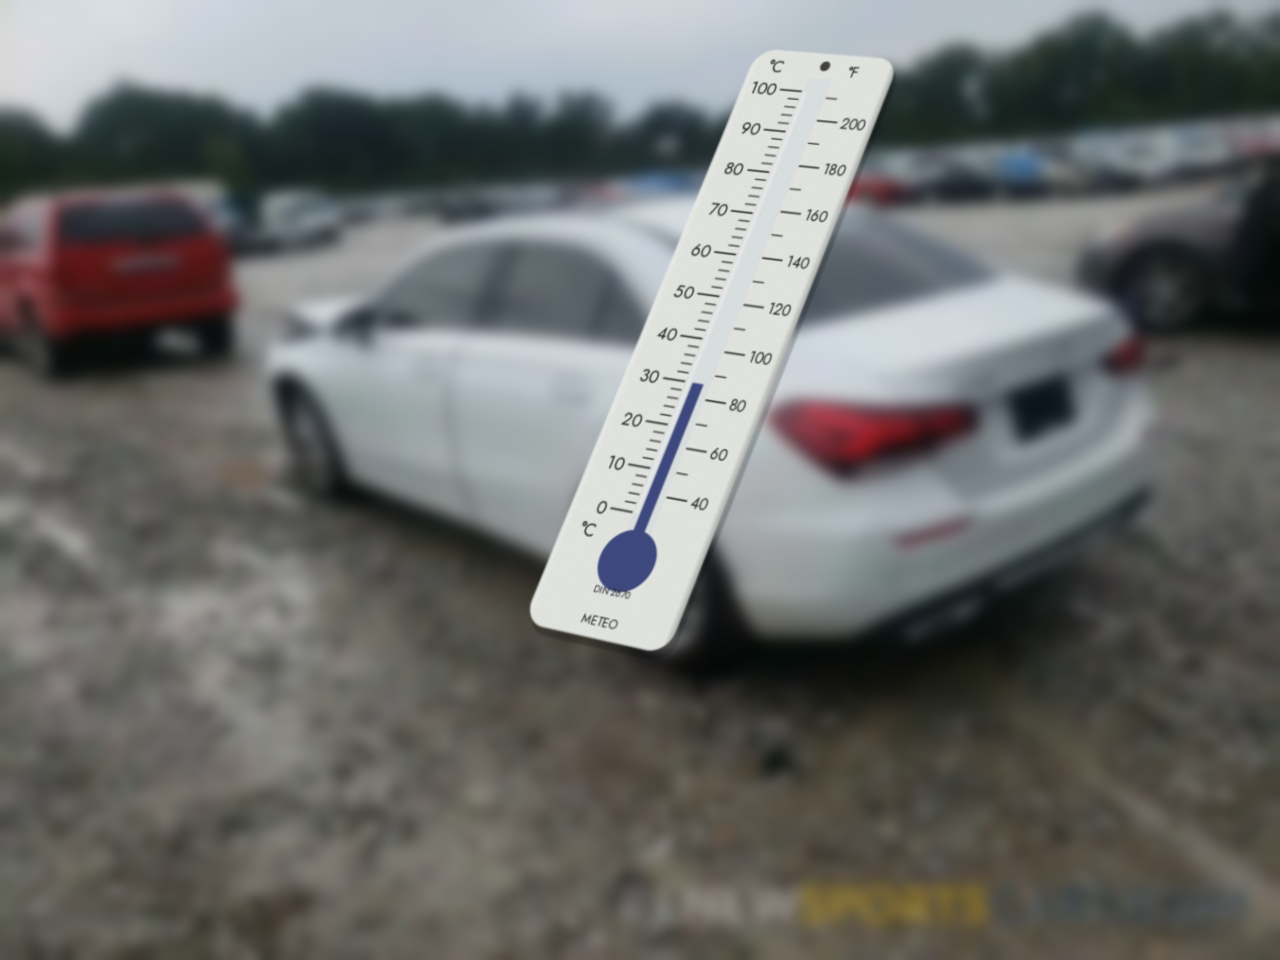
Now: 30
